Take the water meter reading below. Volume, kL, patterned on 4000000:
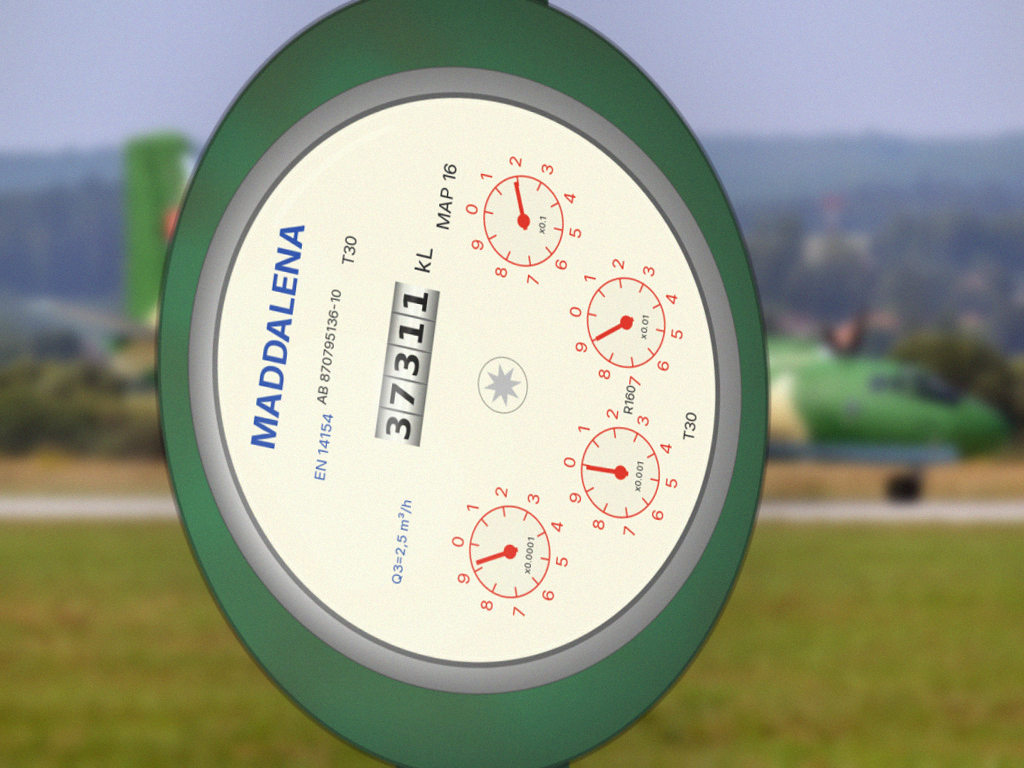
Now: 37311.1899
